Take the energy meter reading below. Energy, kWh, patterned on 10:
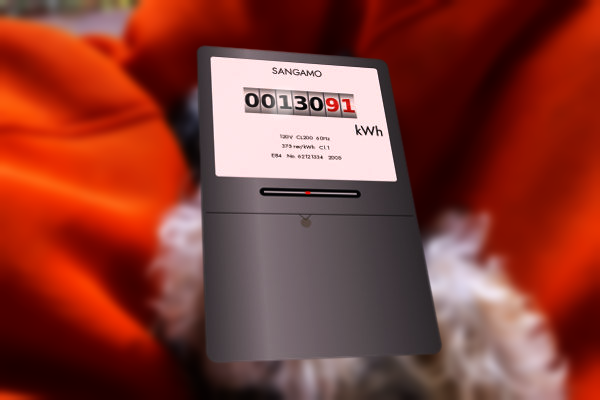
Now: 130.91
